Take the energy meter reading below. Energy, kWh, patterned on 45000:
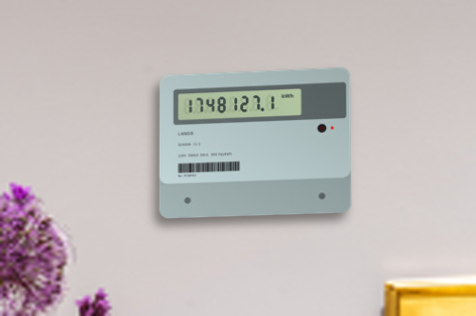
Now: 1748127.1
